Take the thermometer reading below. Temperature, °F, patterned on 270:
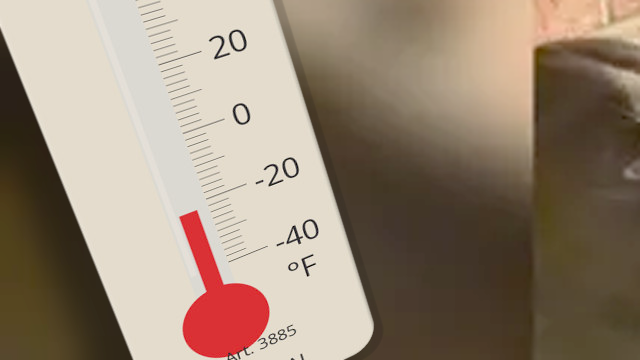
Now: -22
